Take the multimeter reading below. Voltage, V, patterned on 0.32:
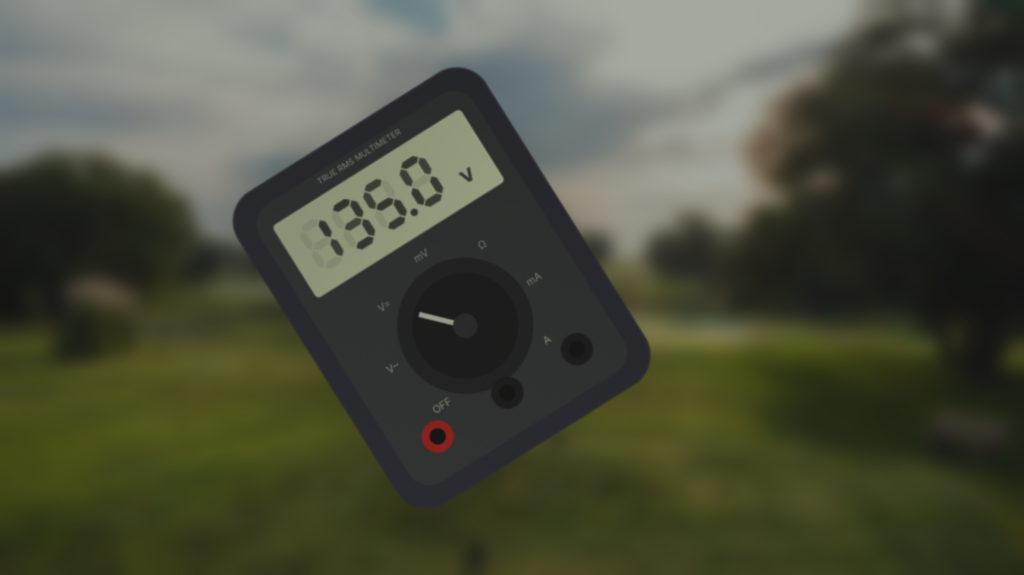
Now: 135.0
